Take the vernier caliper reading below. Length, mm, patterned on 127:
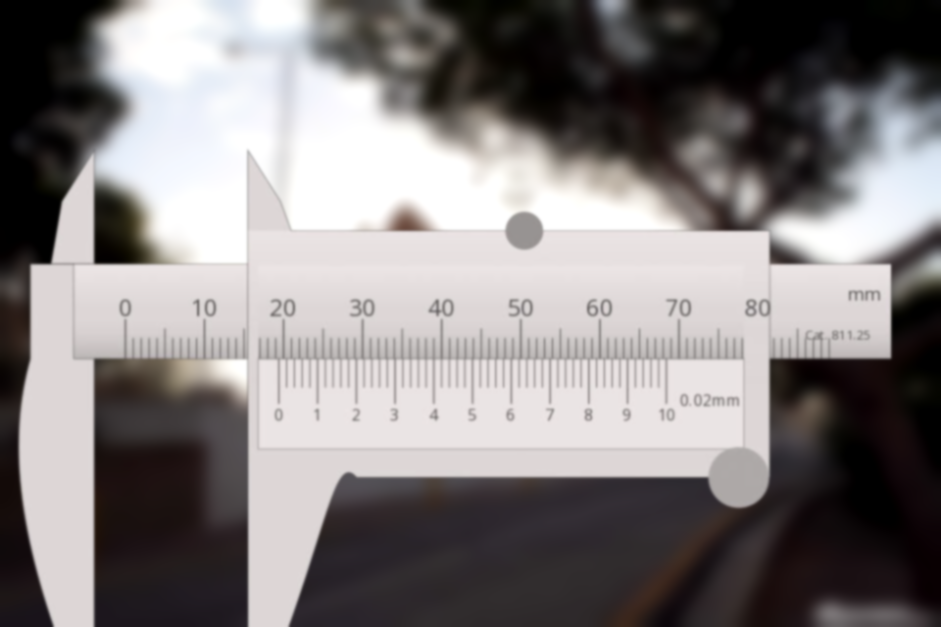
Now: 19.4
